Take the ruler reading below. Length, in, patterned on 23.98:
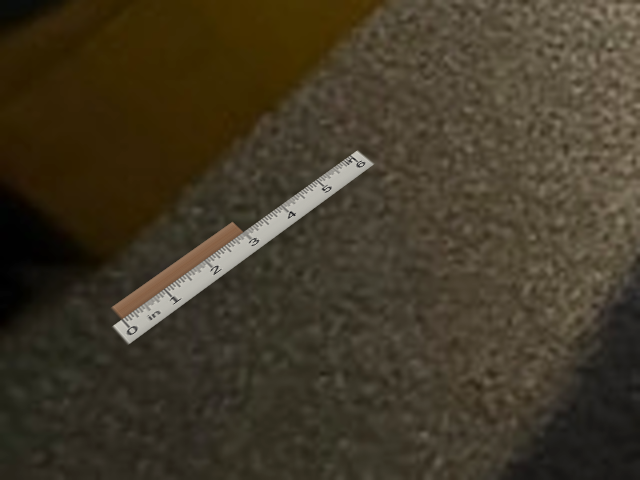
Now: 3
